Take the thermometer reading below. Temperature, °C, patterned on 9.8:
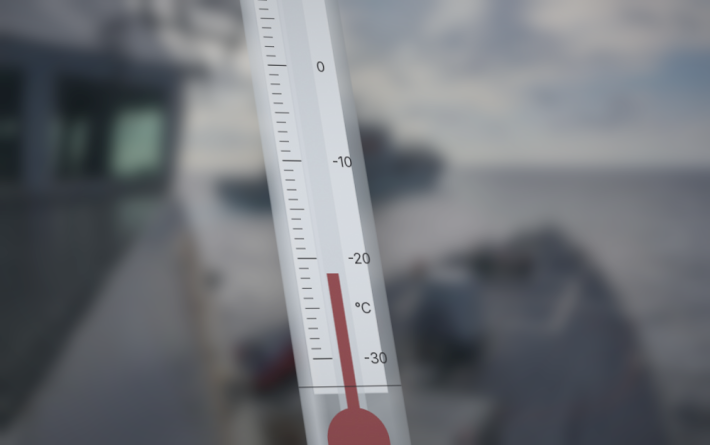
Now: -21.5
